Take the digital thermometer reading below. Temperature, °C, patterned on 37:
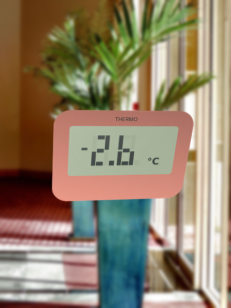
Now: -2.6
